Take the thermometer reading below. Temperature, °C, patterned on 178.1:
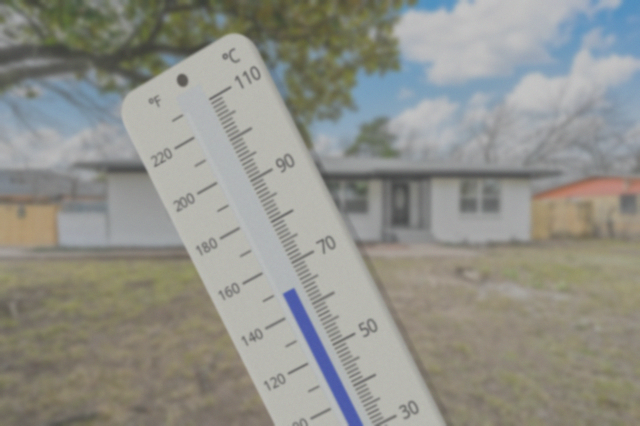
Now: 65
